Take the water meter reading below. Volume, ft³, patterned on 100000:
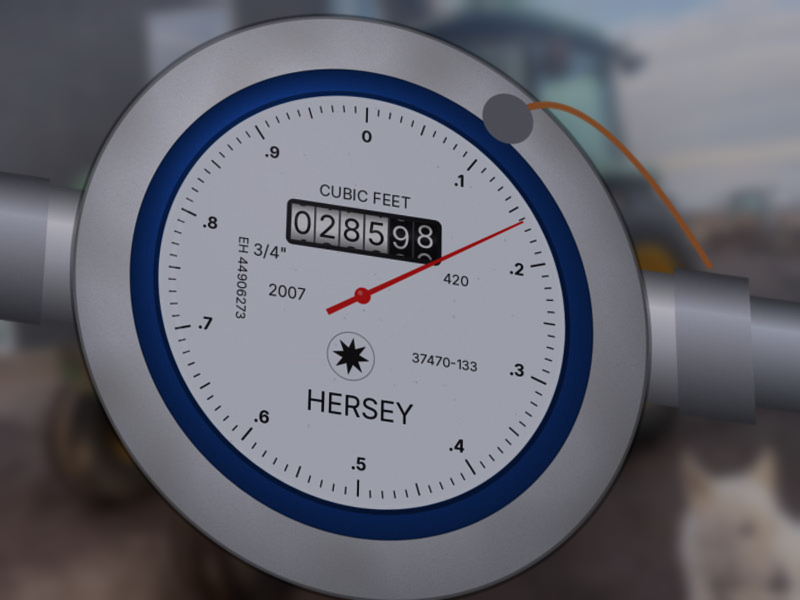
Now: 28598.16
